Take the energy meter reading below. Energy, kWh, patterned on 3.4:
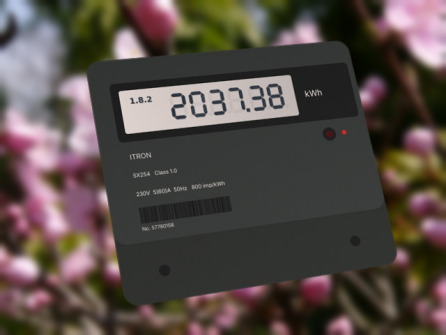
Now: 2037.38
